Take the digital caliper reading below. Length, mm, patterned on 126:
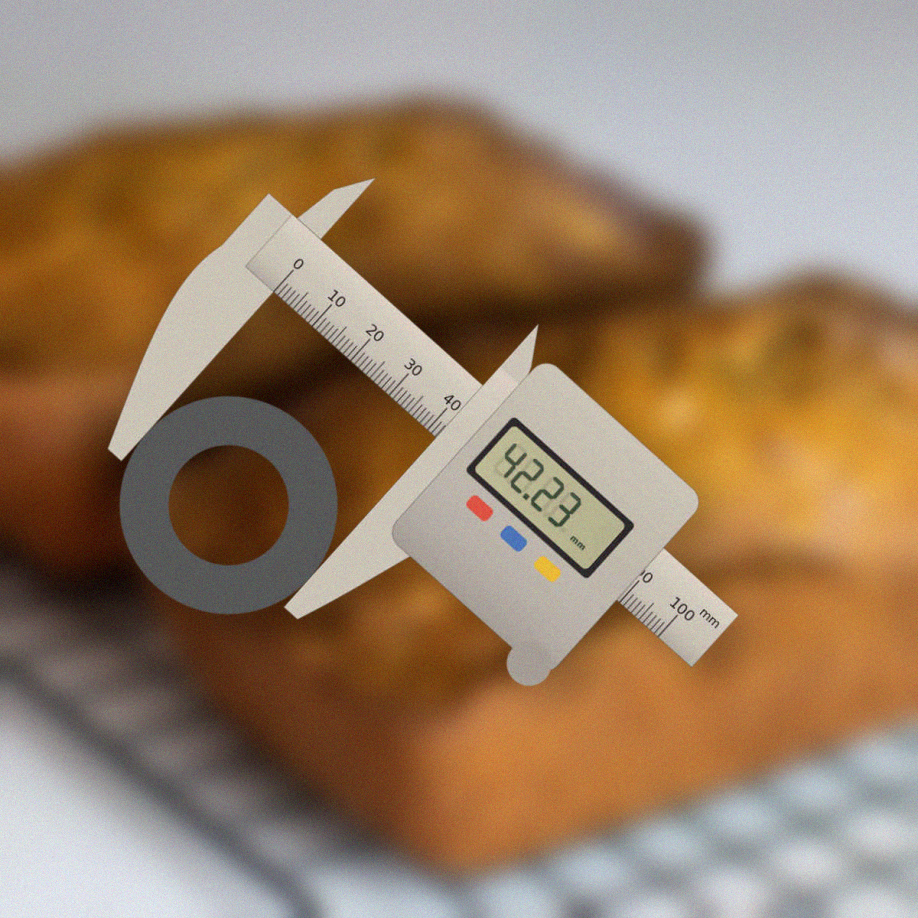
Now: 42.23
